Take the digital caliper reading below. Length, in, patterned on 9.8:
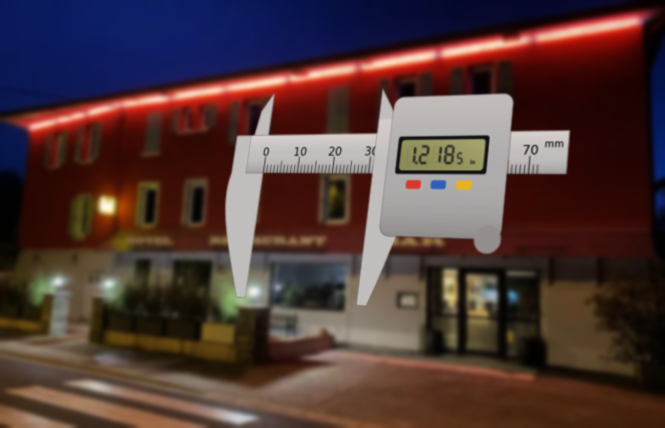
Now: 1.2185
